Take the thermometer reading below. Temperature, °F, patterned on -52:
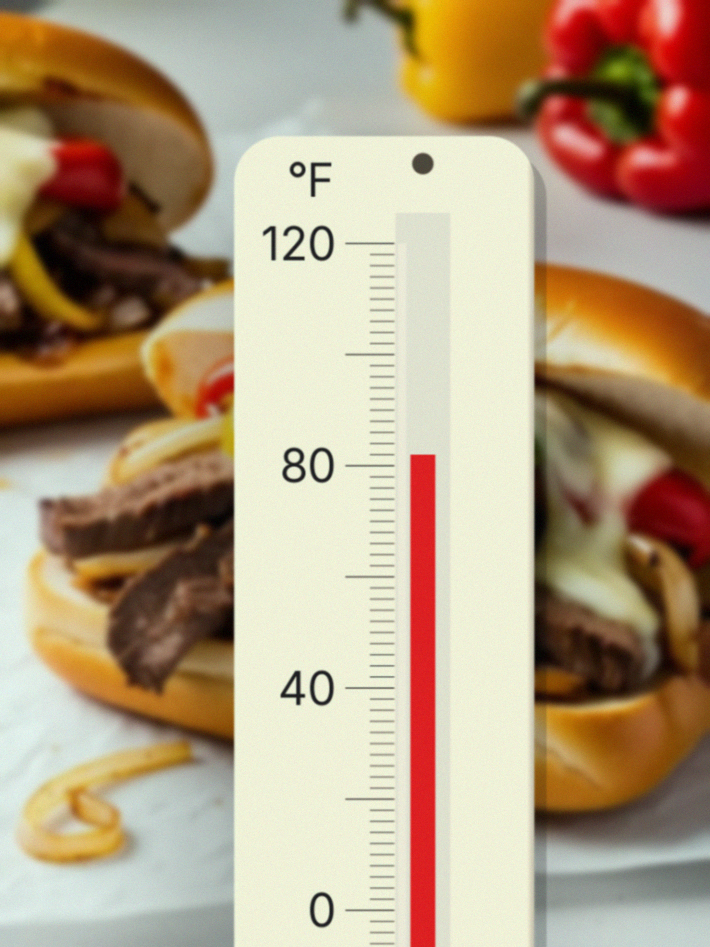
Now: 82
